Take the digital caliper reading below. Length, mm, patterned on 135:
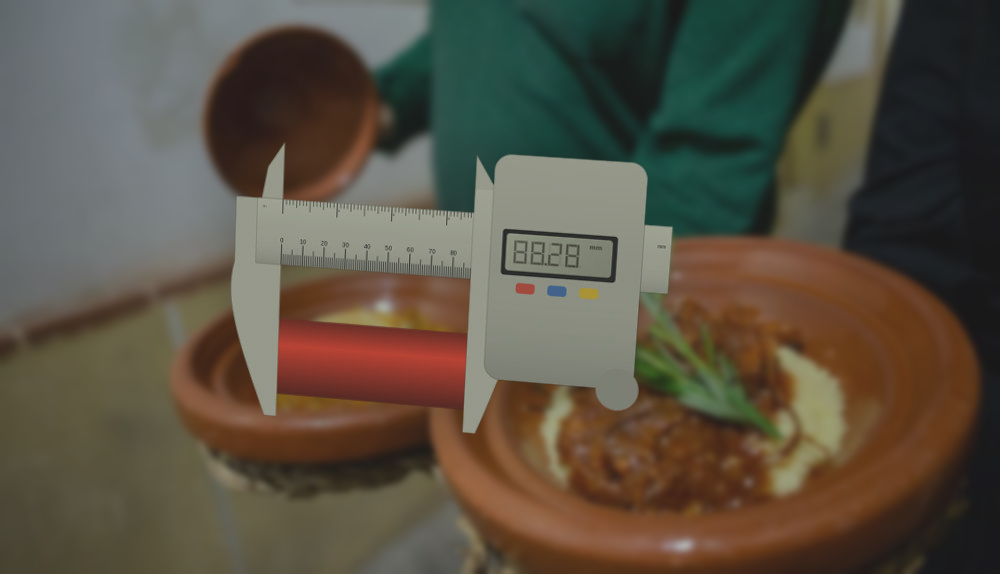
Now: 88.28
